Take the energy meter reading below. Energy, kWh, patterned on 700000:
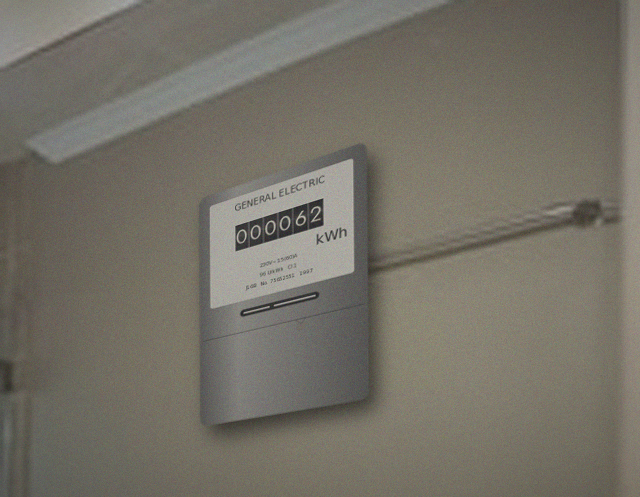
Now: 62
